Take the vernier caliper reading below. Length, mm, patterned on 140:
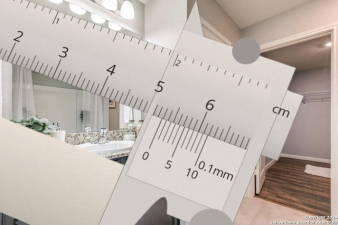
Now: 52.8
